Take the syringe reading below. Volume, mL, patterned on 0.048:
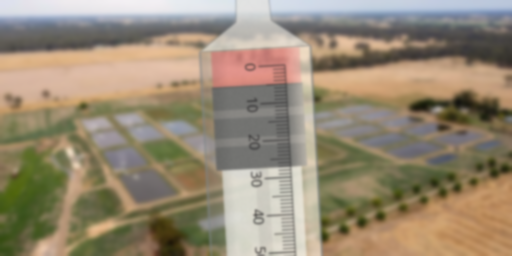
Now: 5
